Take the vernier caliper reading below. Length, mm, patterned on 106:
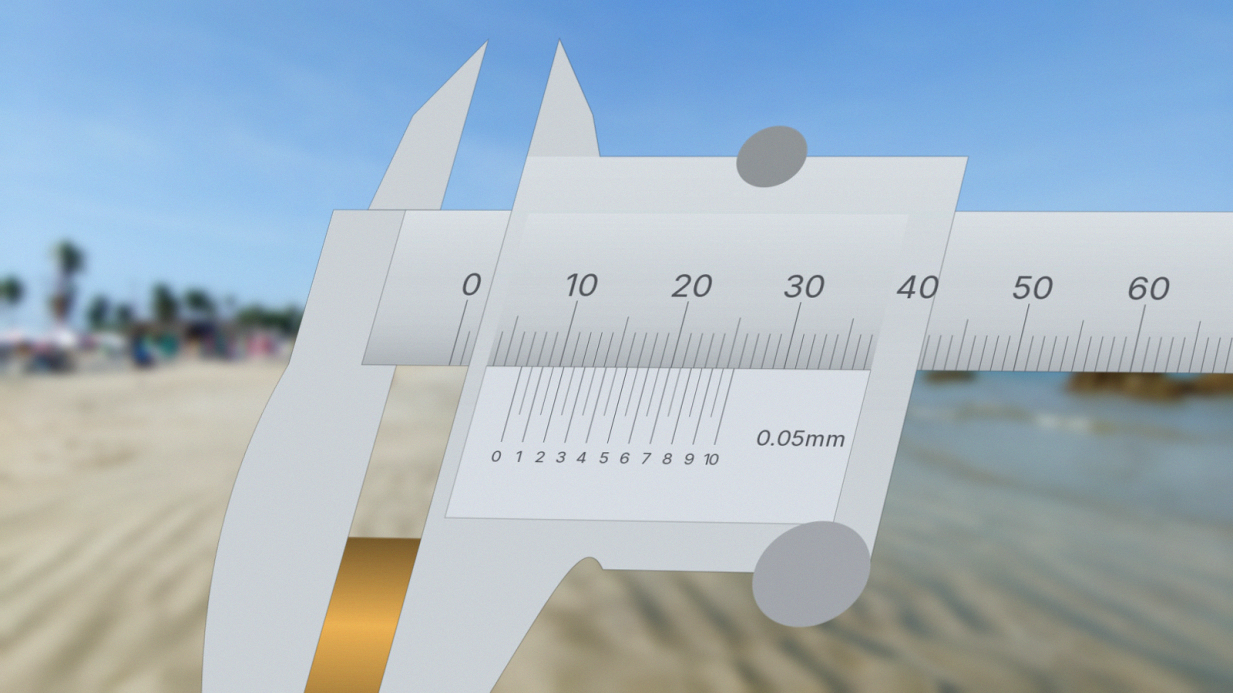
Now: 6.6
